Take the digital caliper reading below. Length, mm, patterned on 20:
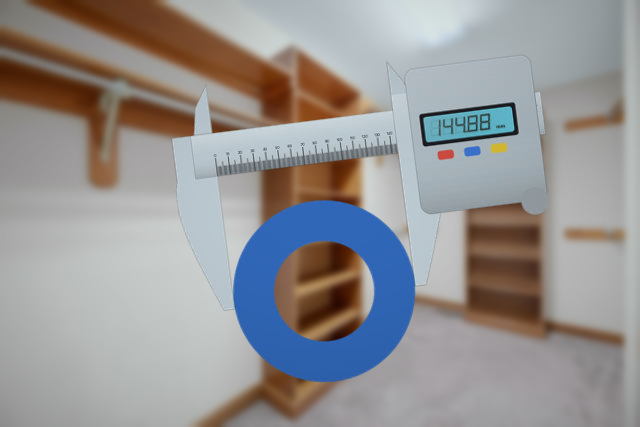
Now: 144.88
